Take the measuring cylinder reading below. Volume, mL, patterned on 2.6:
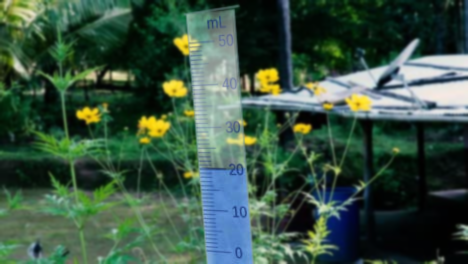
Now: 20
